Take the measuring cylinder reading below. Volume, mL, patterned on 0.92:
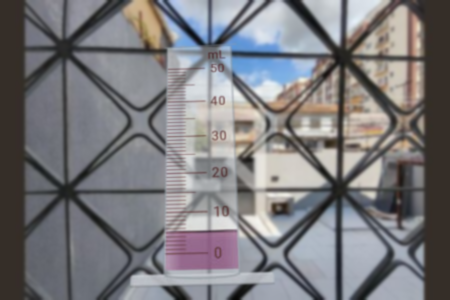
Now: 5
